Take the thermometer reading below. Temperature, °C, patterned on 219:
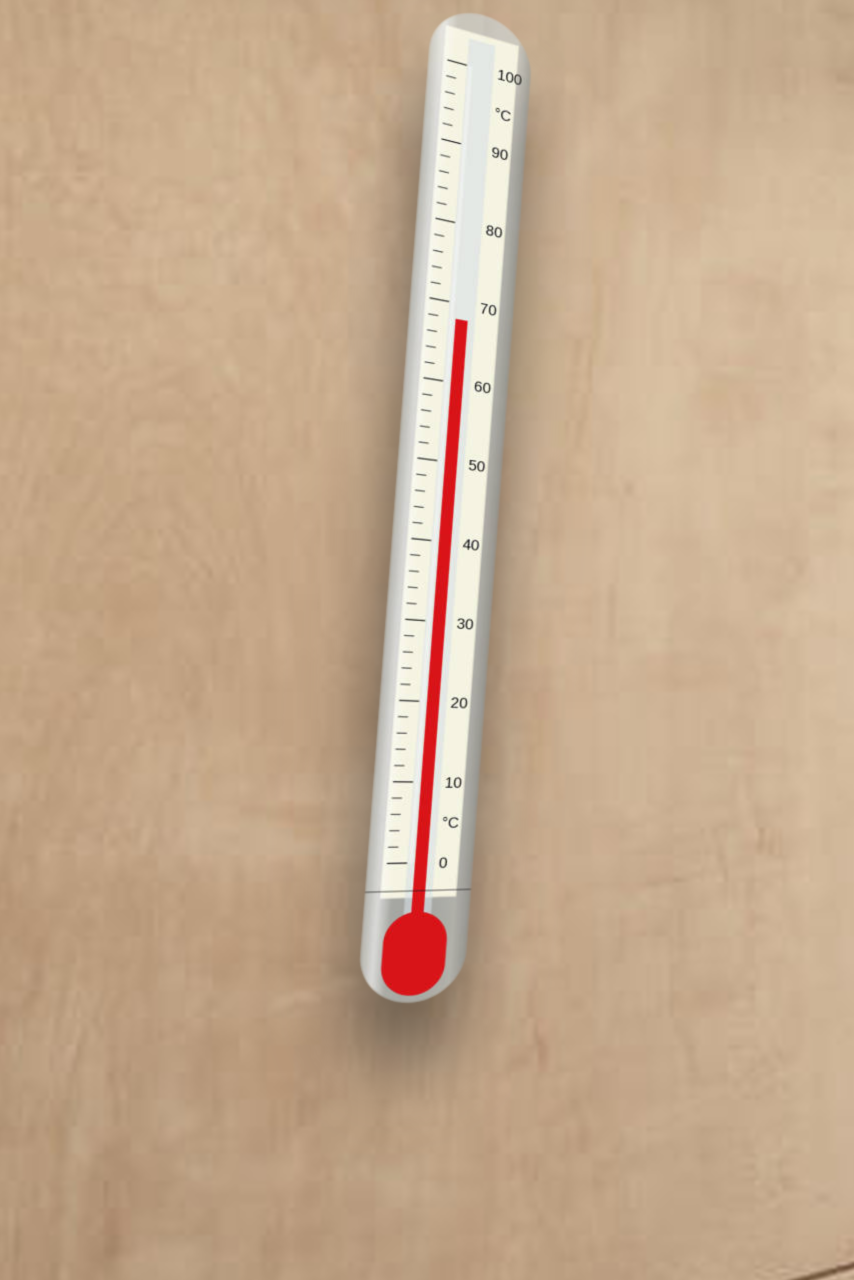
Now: 68
